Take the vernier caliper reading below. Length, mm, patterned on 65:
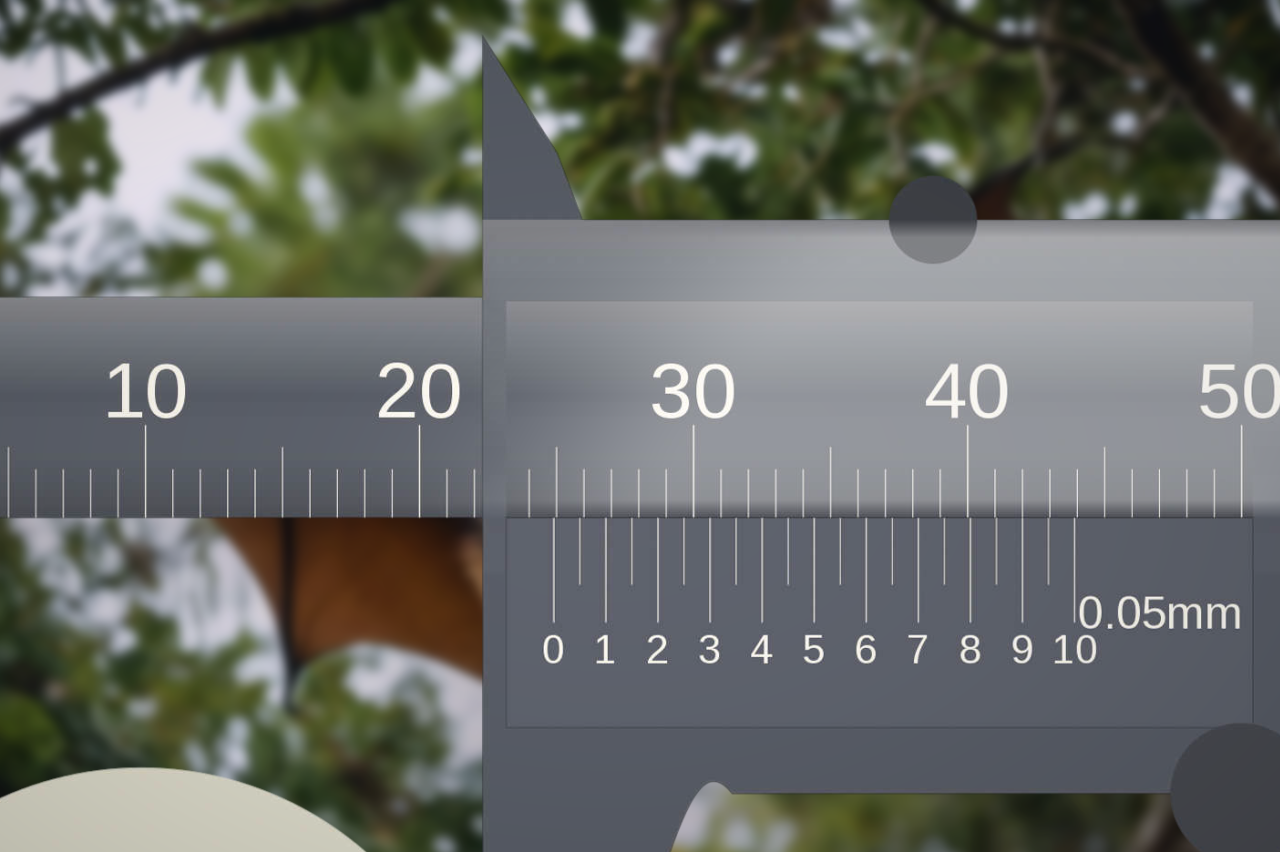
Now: 24.90
